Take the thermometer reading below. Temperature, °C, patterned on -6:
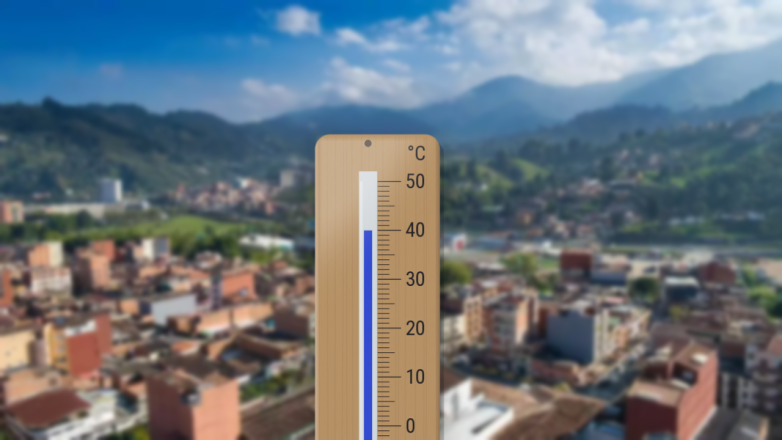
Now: 40
